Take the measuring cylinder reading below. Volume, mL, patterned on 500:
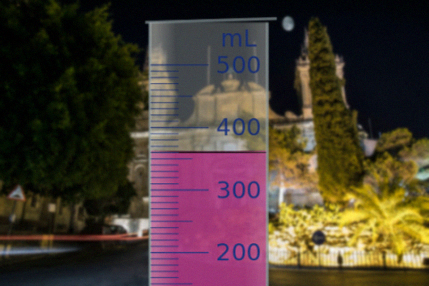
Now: 360
